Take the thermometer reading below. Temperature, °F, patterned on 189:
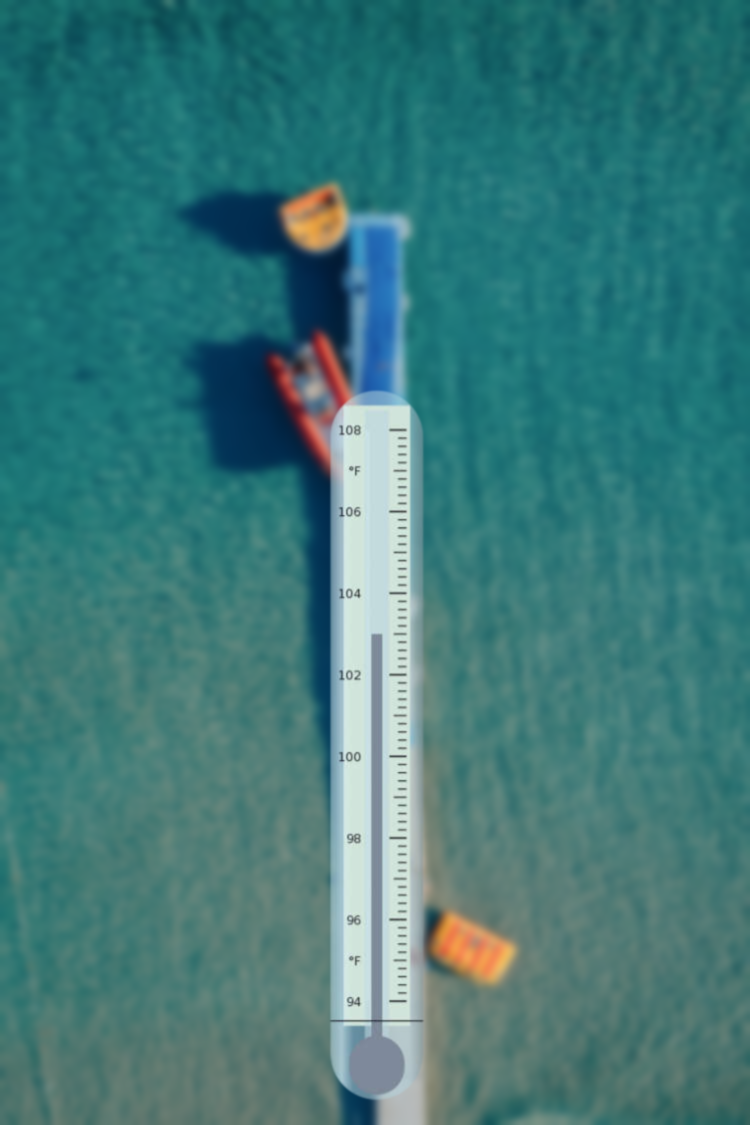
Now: 103
